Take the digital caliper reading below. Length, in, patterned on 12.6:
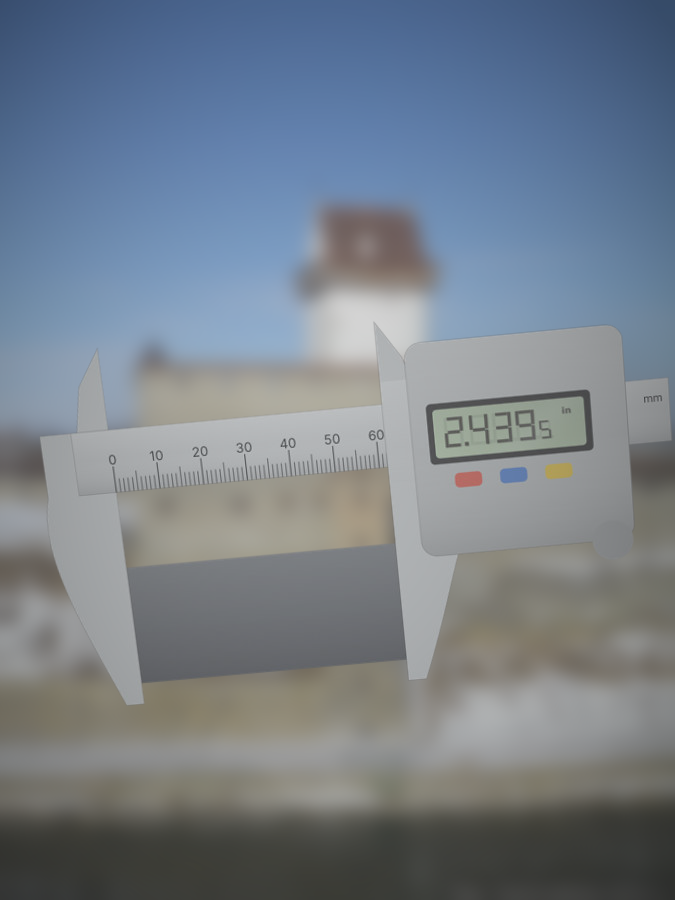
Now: 2.4395
